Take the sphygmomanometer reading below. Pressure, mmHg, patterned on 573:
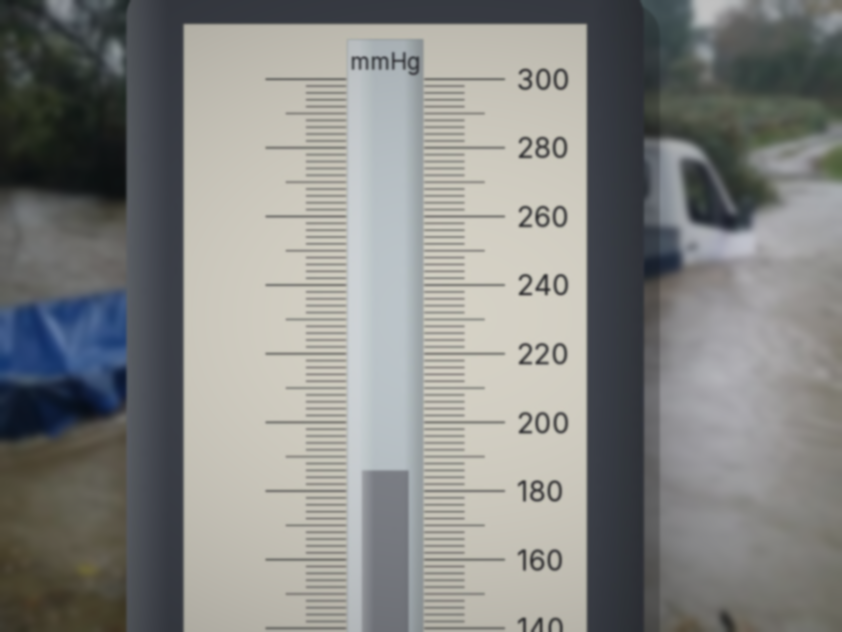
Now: 186
